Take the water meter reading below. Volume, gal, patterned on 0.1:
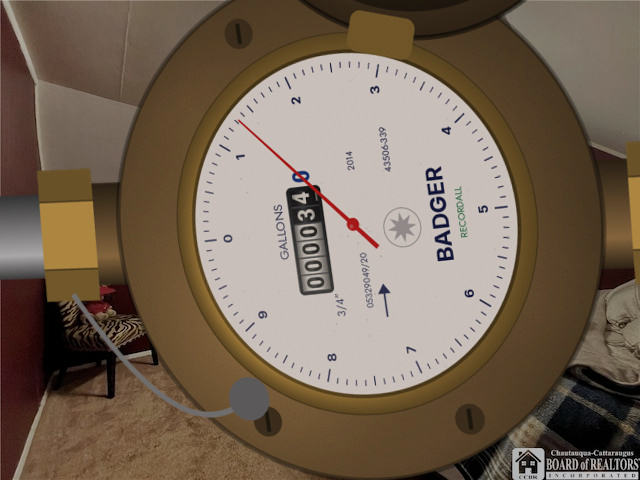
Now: 341.3
